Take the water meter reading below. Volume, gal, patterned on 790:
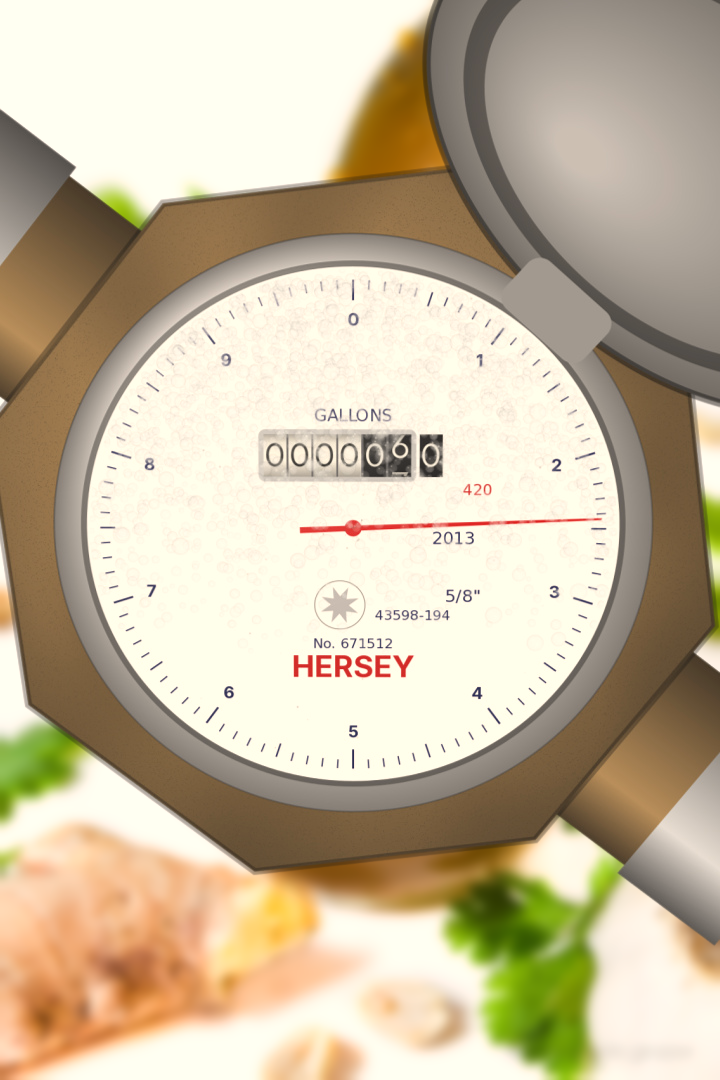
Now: 62.4
